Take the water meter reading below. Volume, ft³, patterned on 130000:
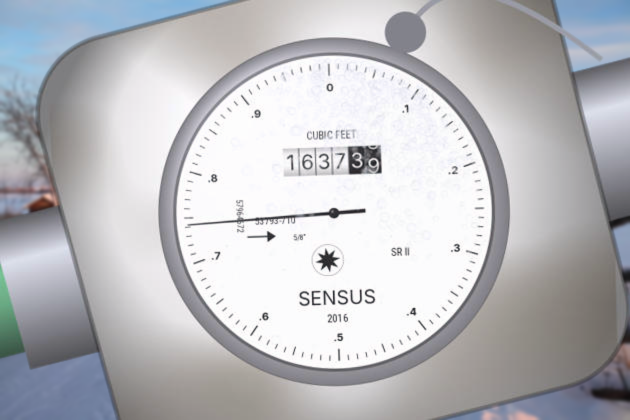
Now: 163738.74
